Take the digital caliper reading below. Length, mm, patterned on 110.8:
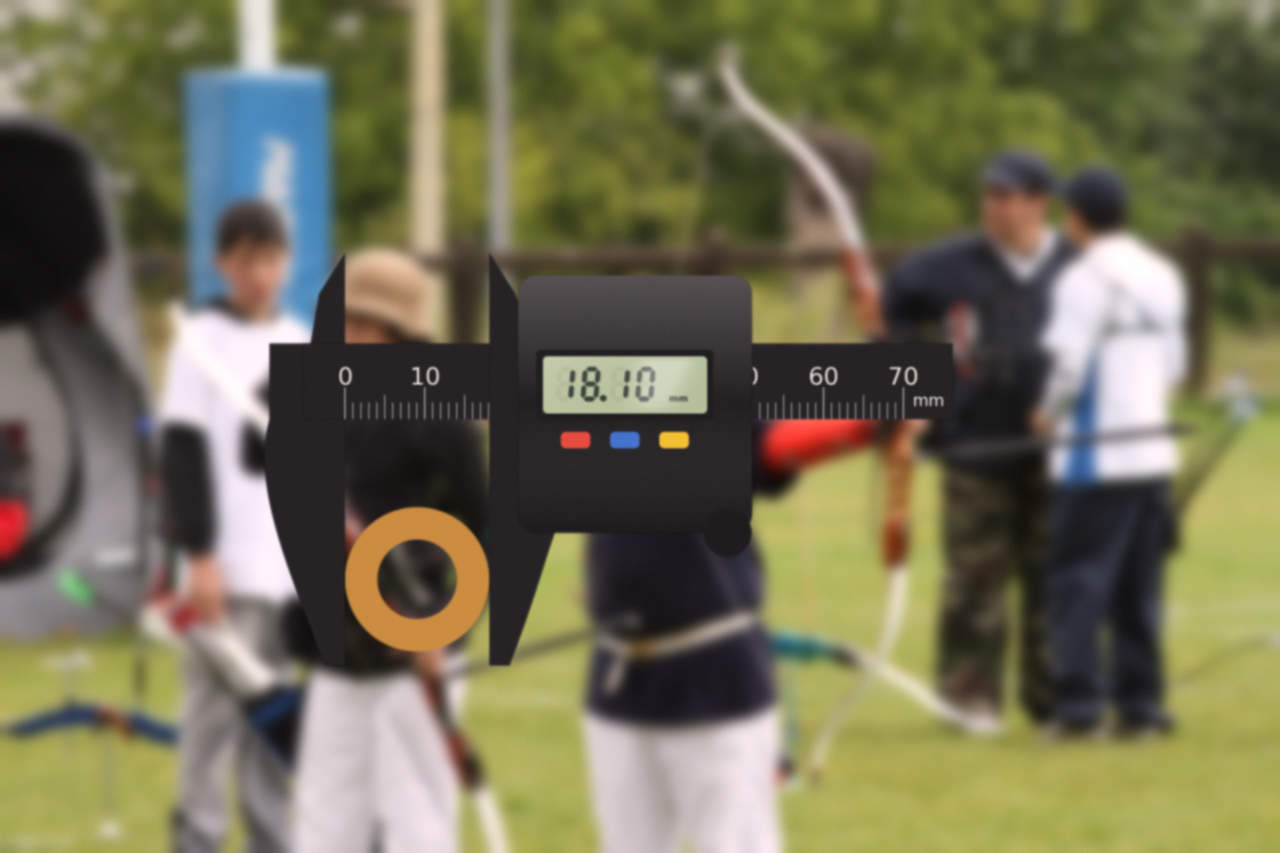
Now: 18.10
